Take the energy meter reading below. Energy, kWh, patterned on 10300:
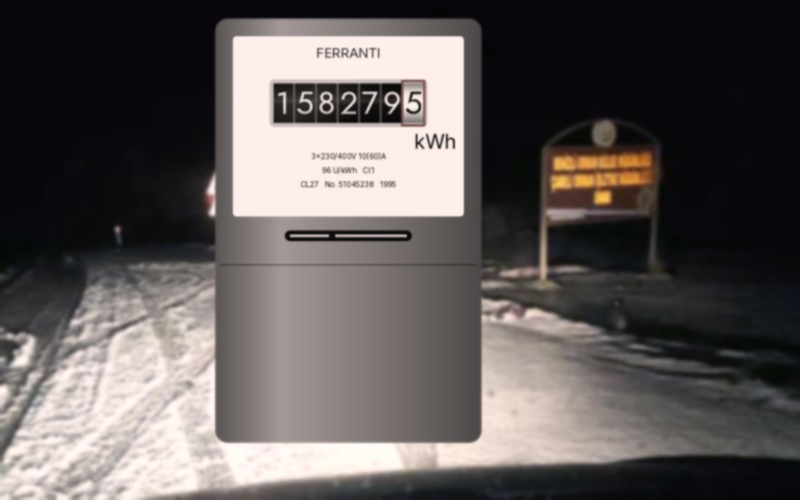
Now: 158279.5
